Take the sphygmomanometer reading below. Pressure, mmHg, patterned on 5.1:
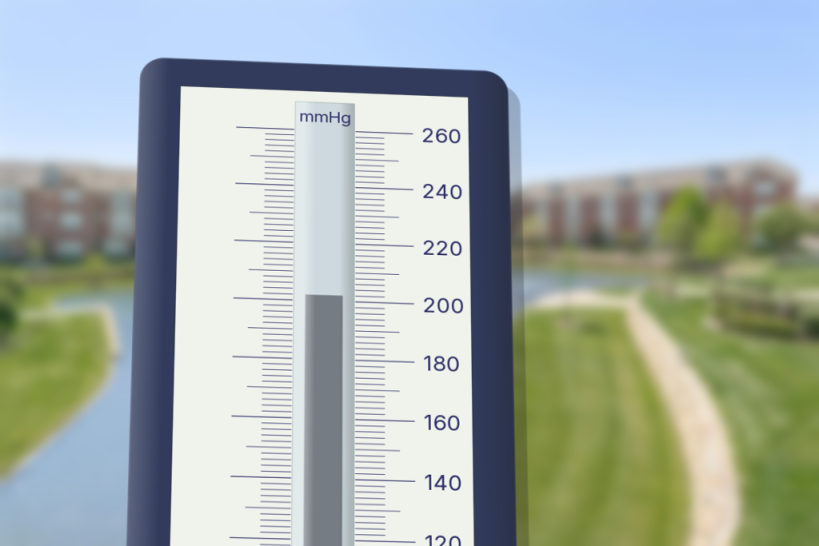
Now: 202
